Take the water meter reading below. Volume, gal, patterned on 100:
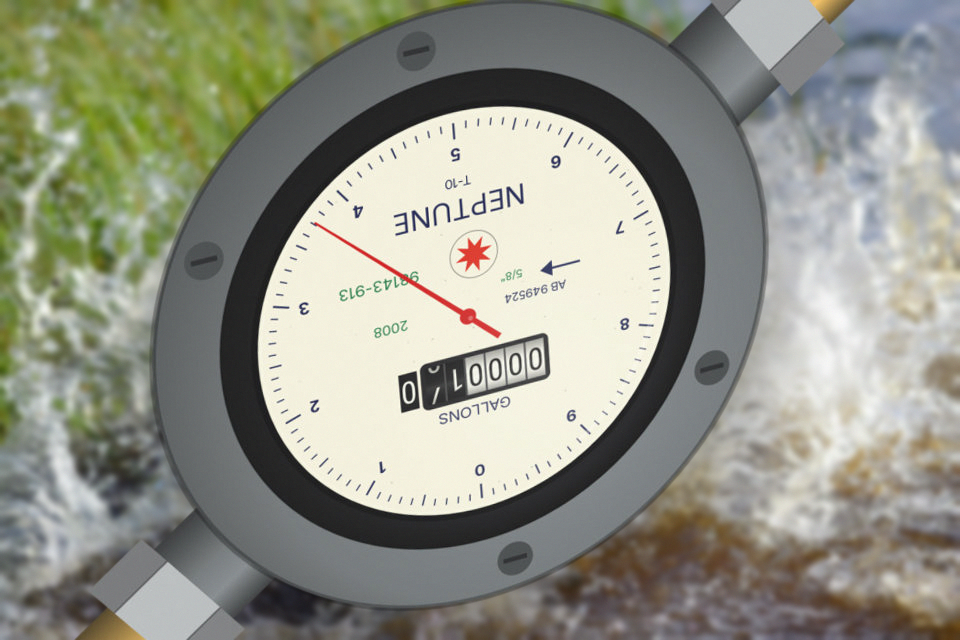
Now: 173.7
